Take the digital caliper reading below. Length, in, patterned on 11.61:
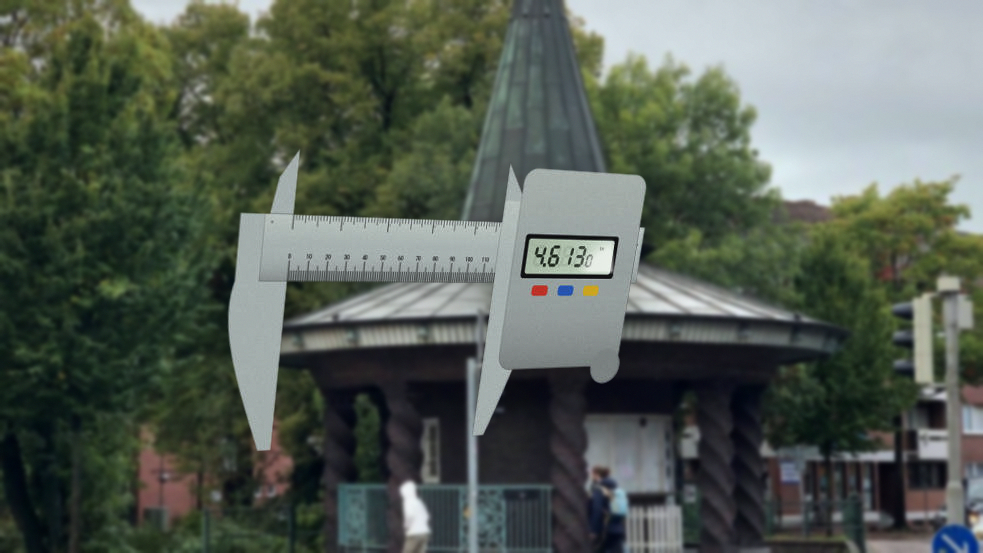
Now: 4.6130
